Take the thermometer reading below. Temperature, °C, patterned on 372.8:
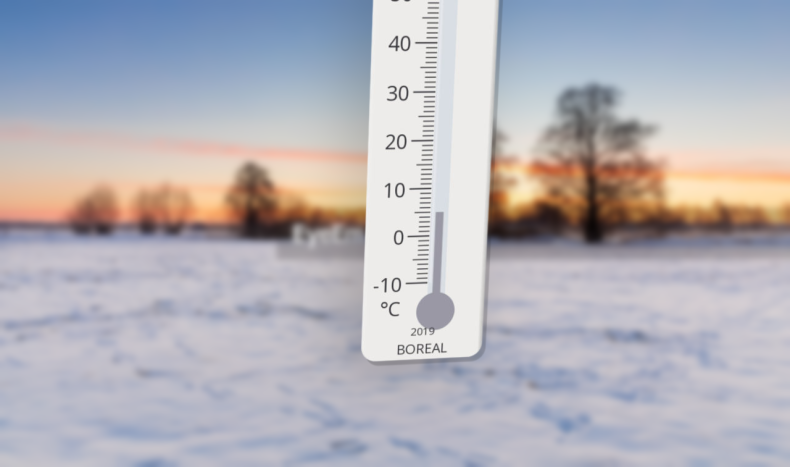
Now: 5
